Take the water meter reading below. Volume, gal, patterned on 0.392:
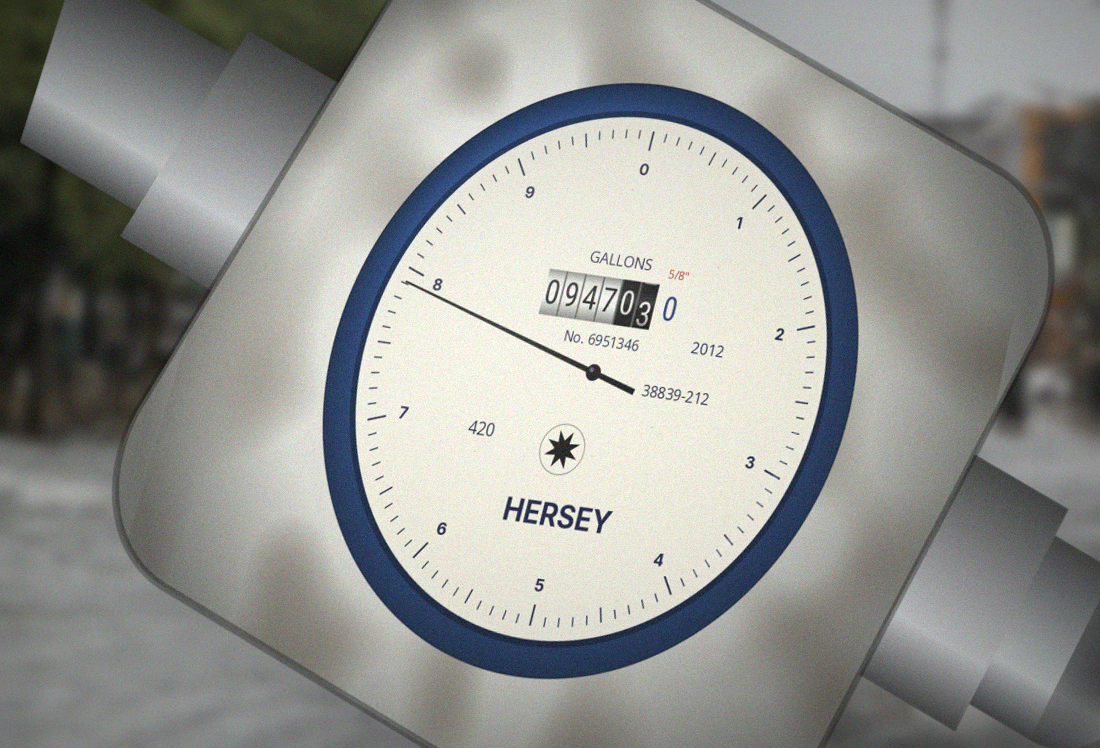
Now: 947027.9
